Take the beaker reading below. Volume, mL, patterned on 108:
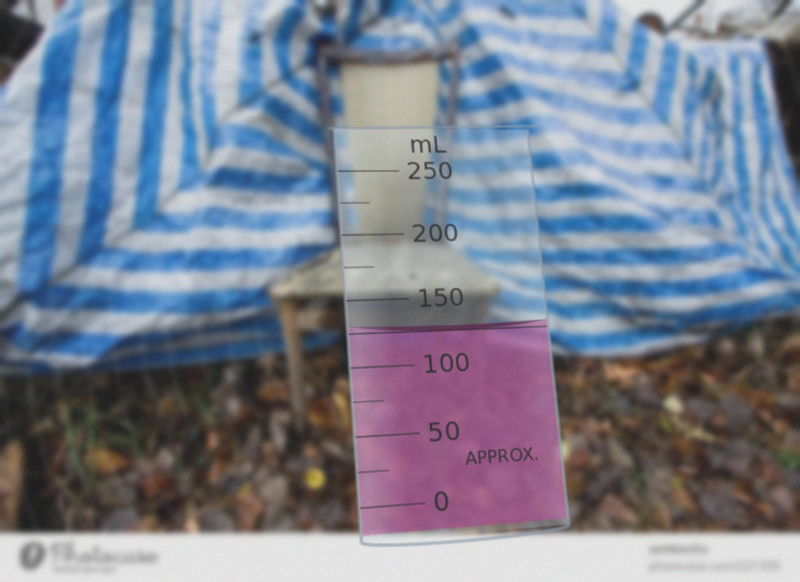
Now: 125
